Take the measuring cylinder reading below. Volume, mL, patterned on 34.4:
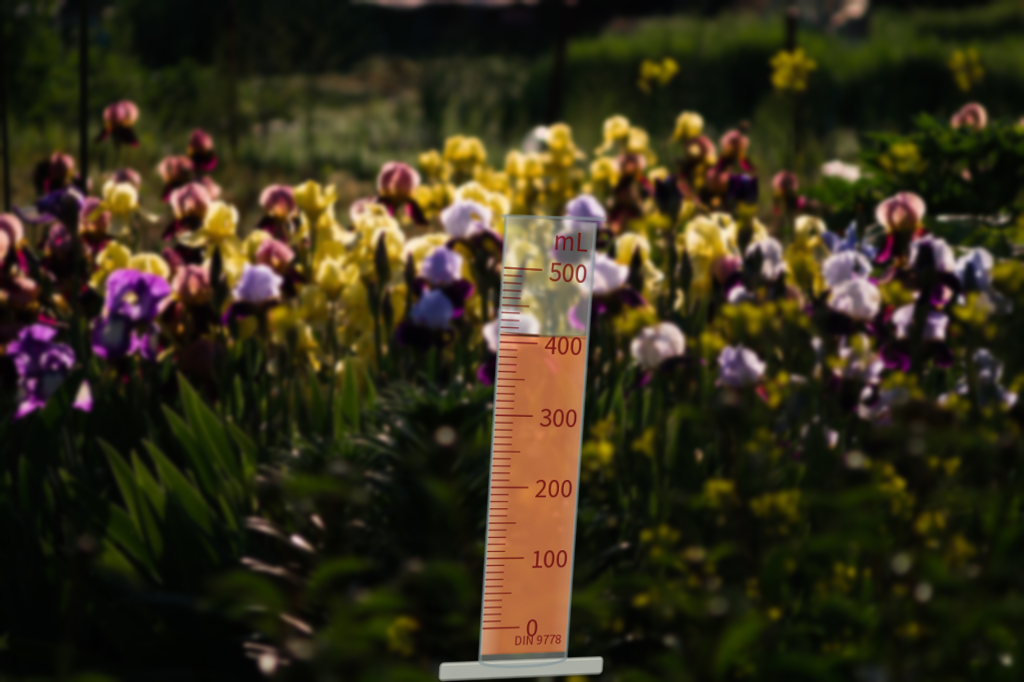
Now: 410
